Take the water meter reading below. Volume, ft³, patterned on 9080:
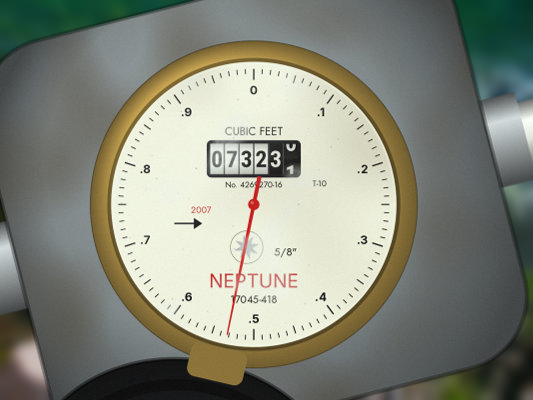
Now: 73230.53
